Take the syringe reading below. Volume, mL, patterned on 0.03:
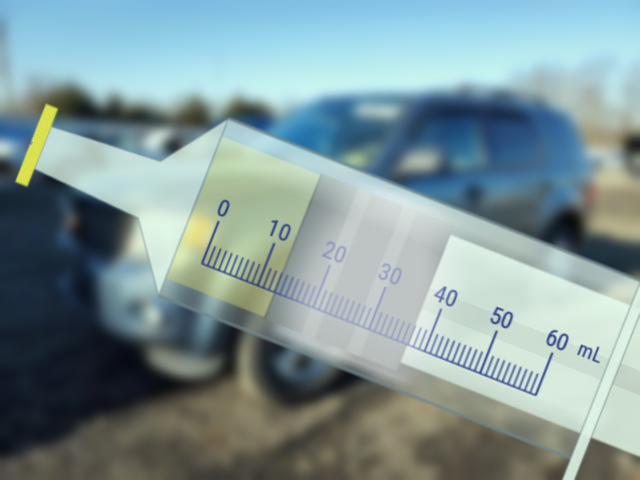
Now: 13
